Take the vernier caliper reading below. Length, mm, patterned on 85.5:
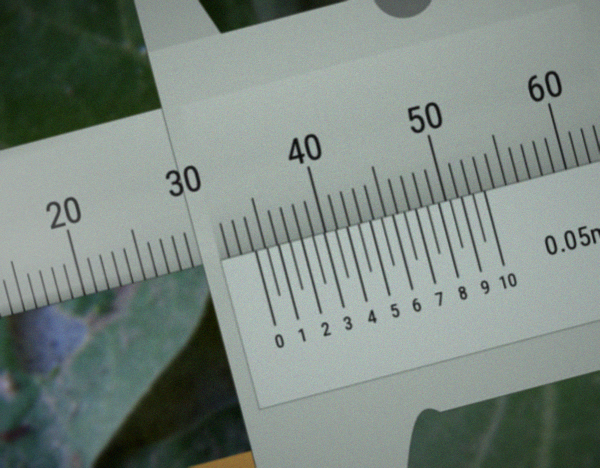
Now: 34.2
